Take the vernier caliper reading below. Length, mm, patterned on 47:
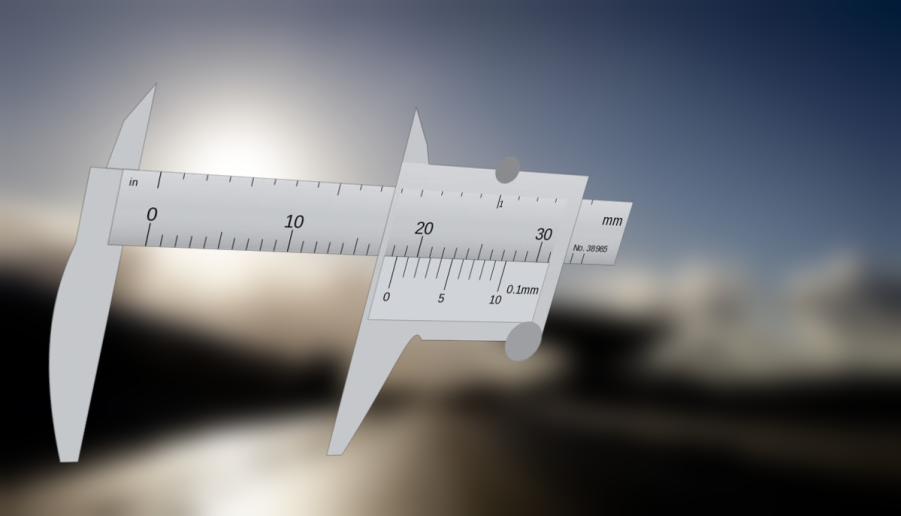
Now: 18.4
